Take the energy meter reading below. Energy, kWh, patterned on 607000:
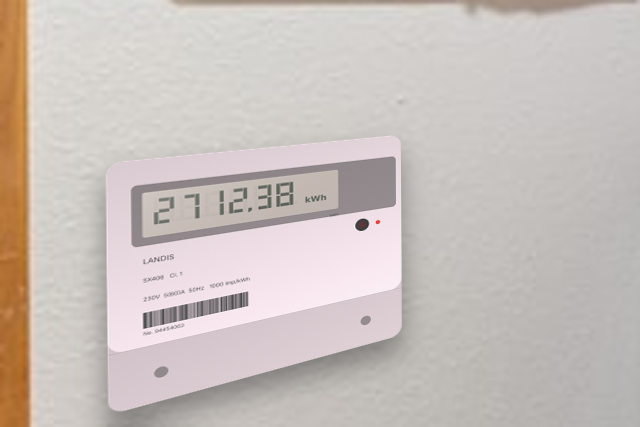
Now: 2712.38
